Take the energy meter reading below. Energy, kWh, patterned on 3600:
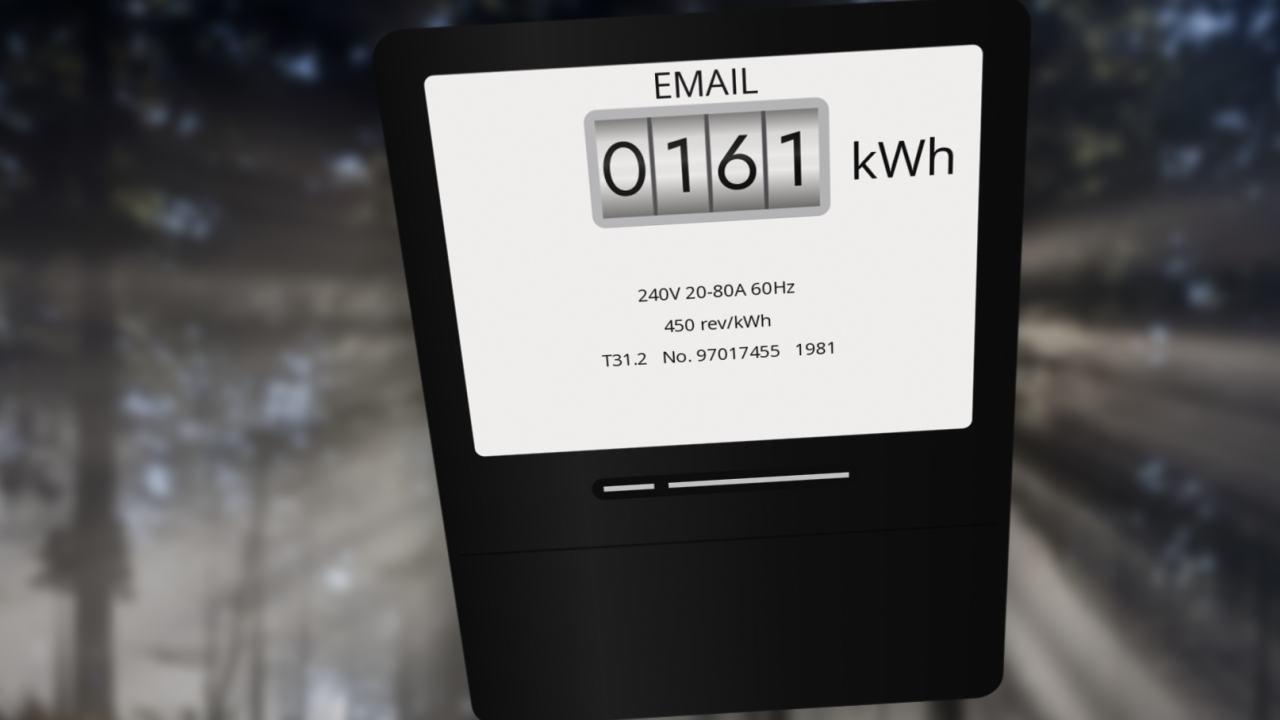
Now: 161
